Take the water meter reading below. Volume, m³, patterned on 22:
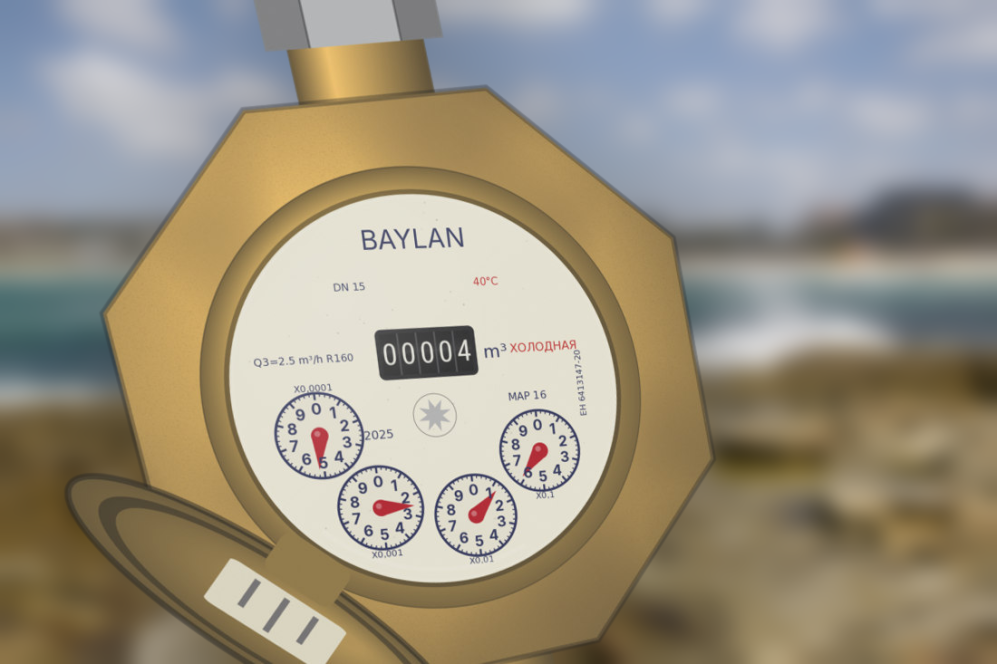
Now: 4.6125
